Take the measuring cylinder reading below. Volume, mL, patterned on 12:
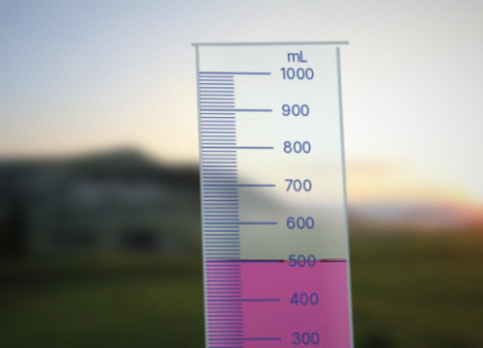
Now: 500
